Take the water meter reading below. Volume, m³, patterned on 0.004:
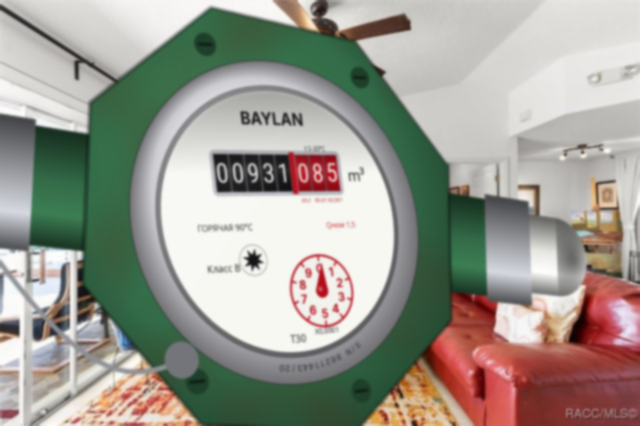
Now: 931.0850
